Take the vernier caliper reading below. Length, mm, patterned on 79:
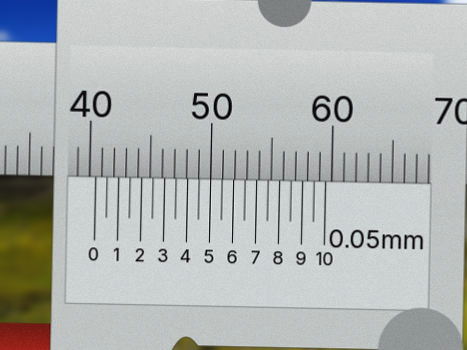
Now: 40.5
